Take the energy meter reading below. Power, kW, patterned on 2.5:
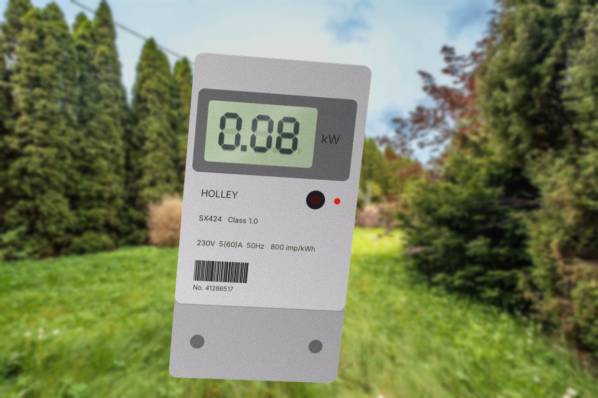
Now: 0.08
